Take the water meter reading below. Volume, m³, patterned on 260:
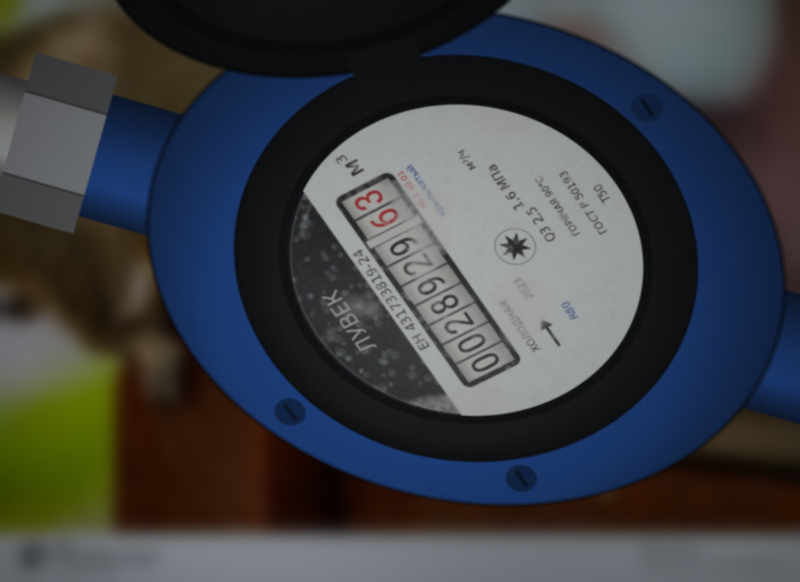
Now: 28929.63
